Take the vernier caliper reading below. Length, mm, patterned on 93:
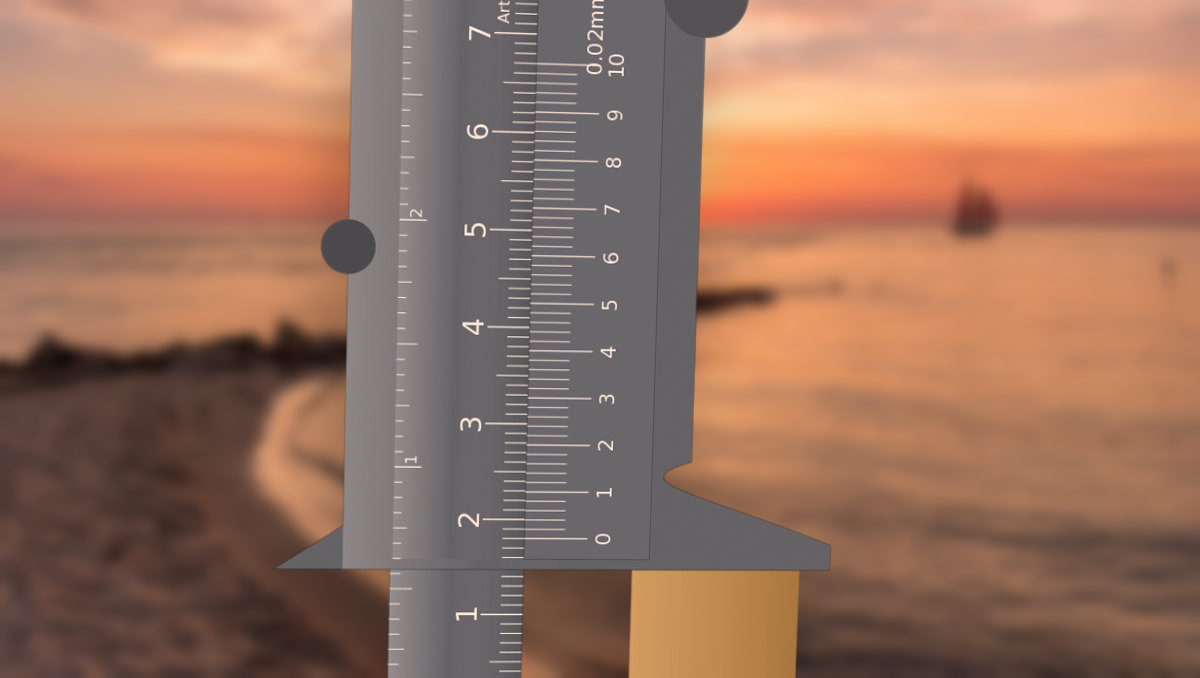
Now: 18.0
